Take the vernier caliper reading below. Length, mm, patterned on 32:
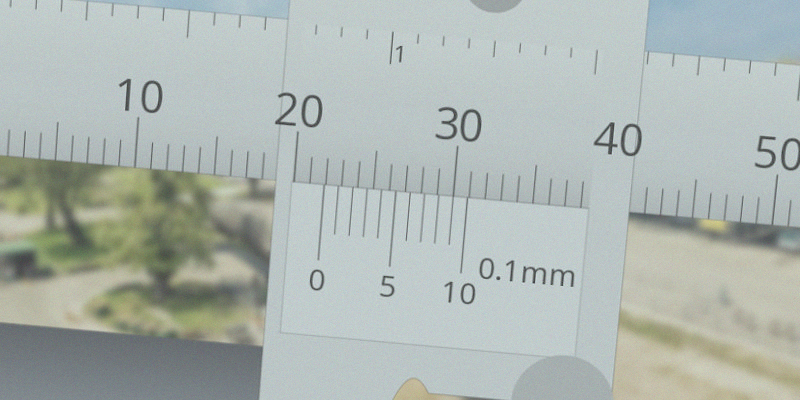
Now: 21.9
